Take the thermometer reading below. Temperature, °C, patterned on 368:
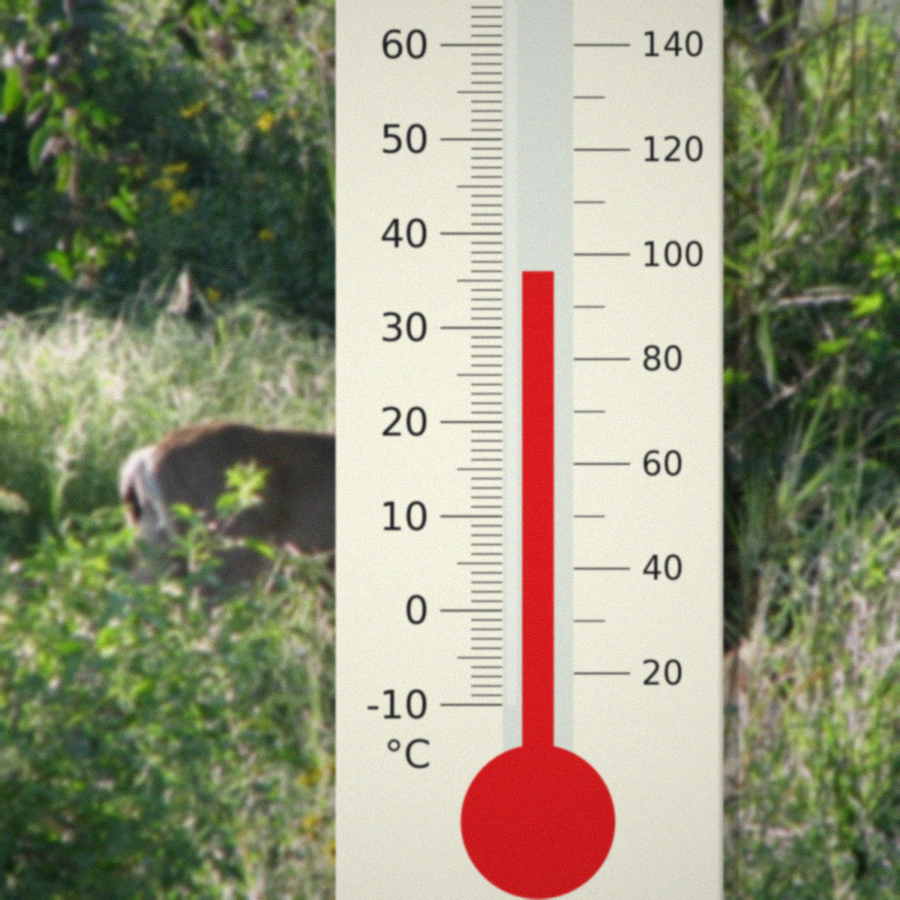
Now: 36
